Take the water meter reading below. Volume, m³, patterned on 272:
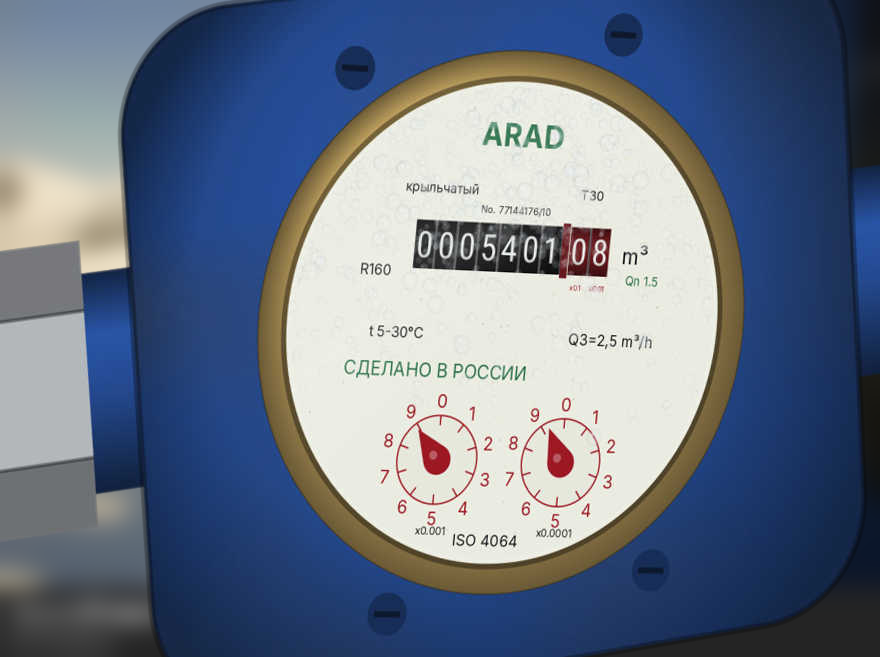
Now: 5401.0889
